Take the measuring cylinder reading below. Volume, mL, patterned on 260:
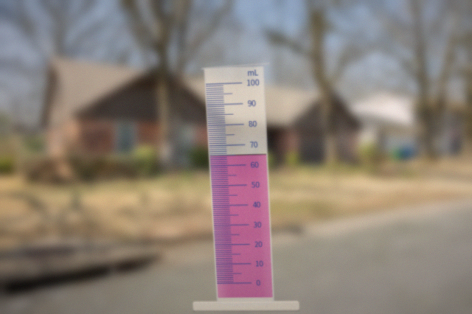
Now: 65
